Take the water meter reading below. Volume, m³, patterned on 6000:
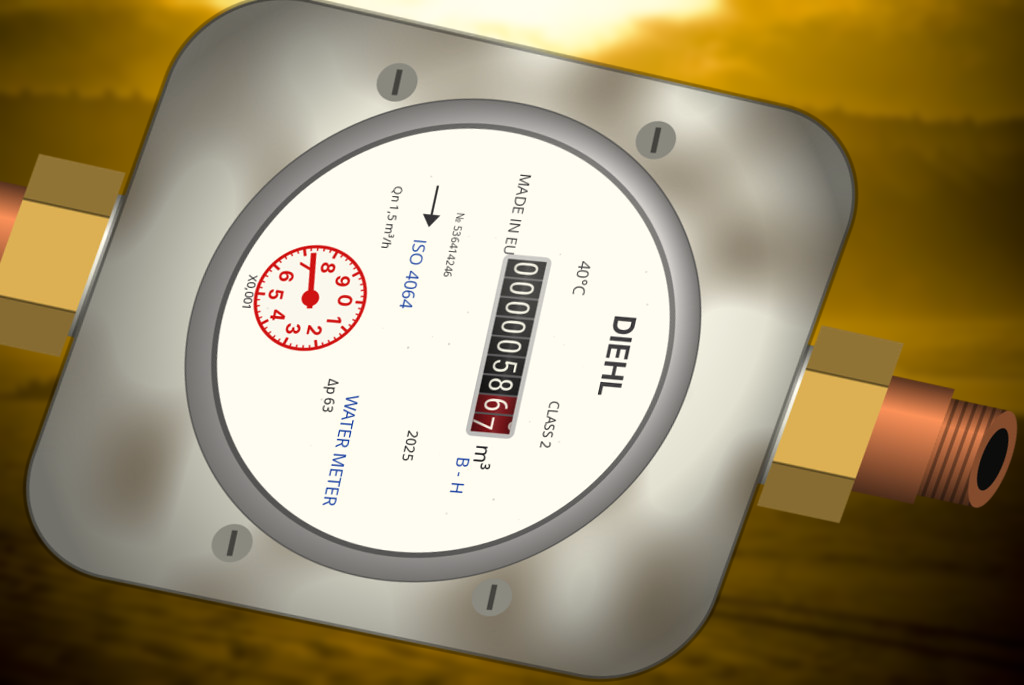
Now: 58.667
